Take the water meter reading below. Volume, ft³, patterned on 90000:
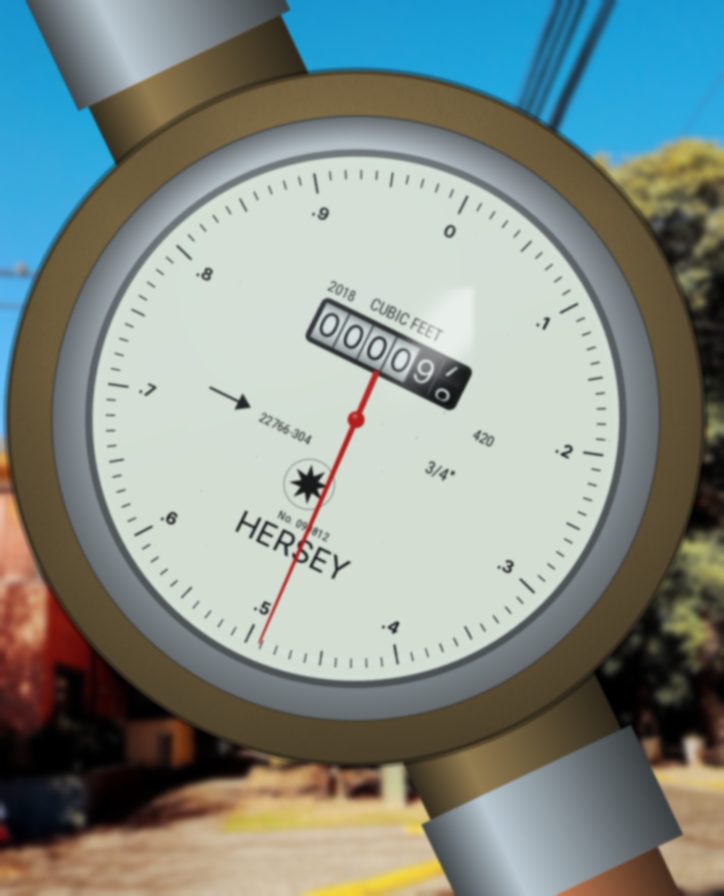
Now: 97.49
